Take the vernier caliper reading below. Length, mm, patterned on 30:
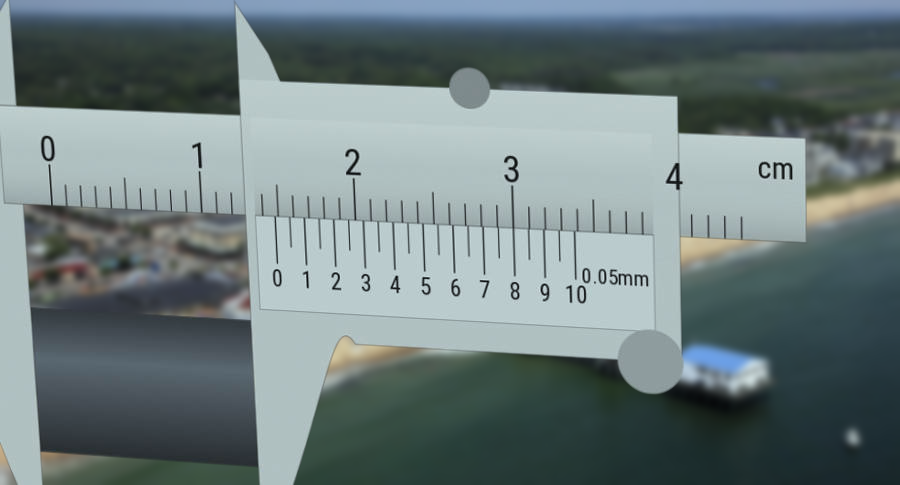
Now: 14.8
